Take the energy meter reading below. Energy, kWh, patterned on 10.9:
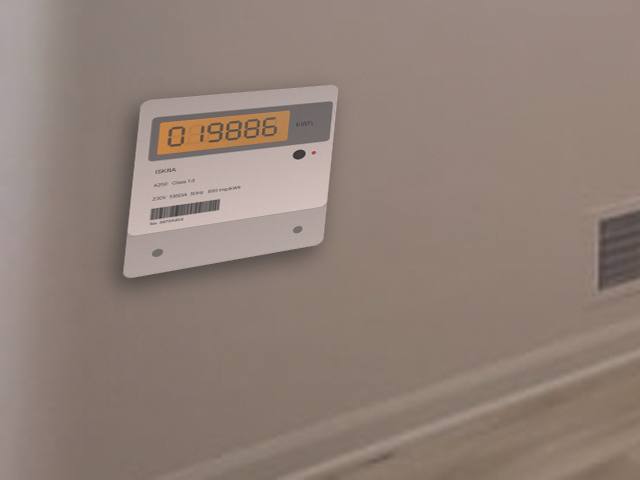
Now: 19886
